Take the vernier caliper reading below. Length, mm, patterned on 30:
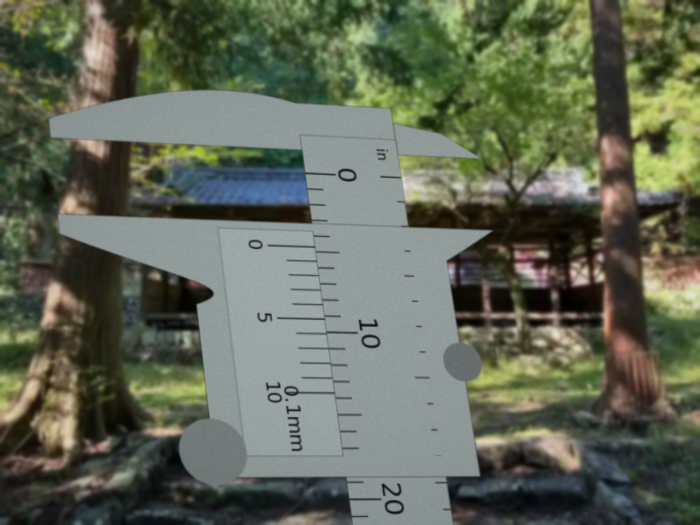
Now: 4.7
